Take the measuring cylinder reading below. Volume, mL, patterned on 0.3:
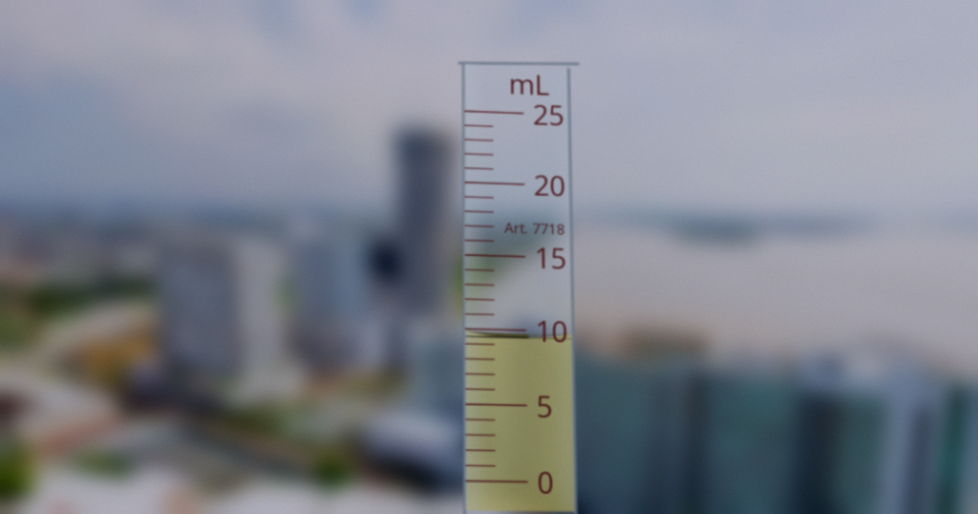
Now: 9.5
